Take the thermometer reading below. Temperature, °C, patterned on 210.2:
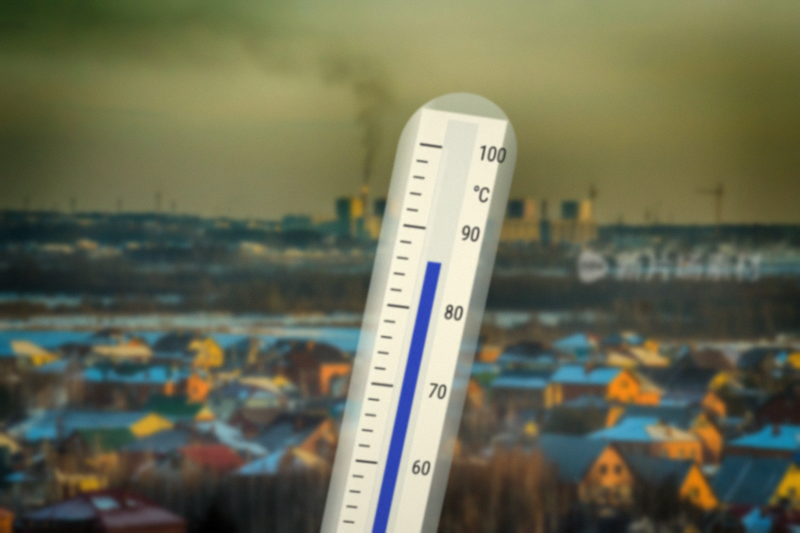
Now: 86
